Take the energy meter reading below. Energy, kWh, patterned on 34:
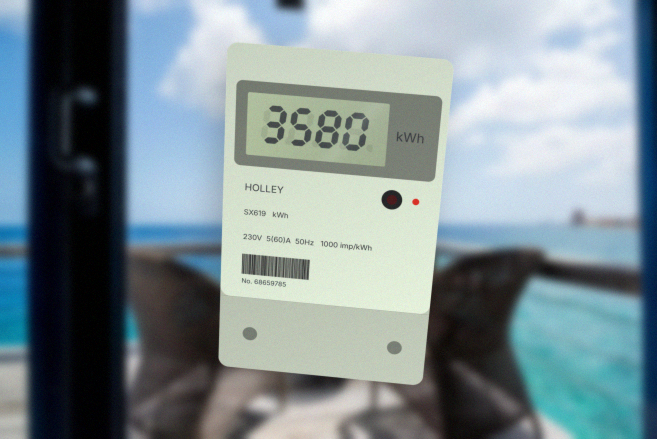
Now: 3580
